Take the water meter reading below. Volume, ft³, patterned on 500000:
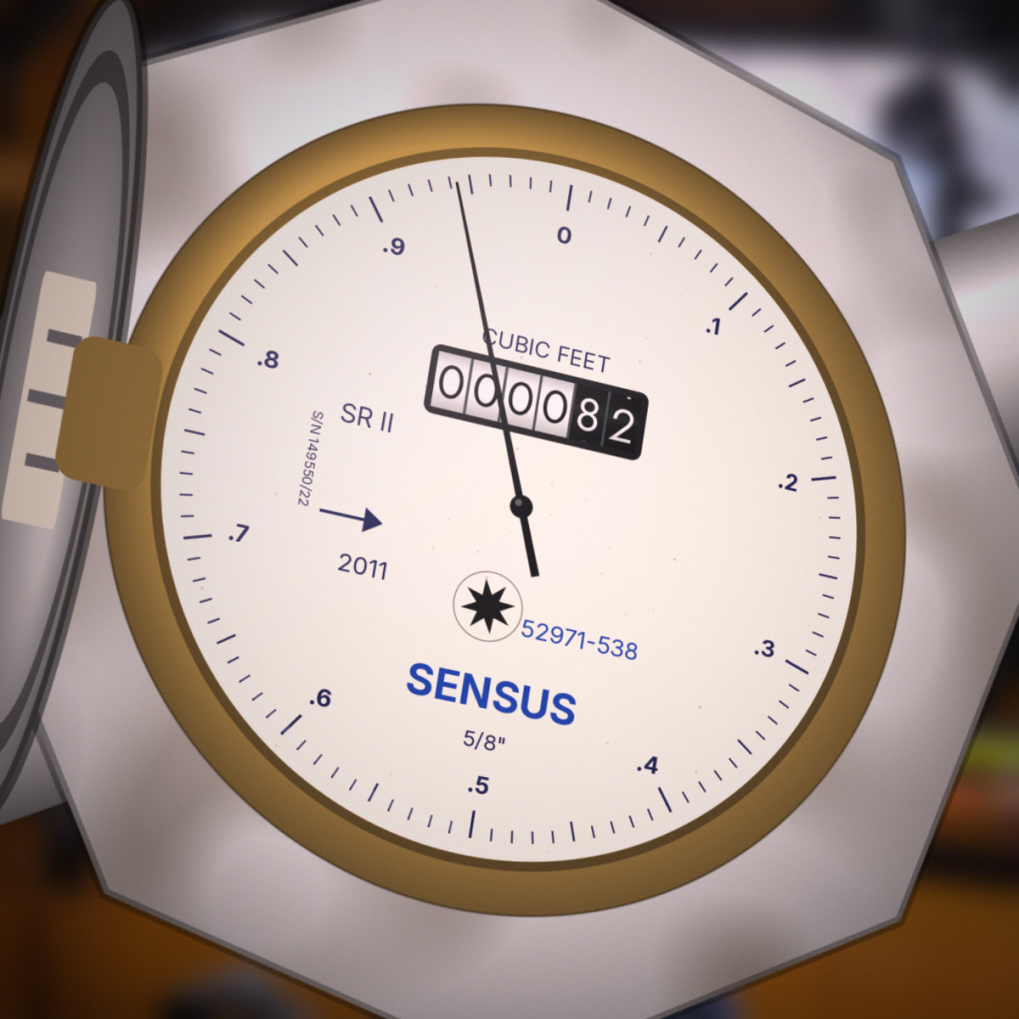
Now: 81.94
